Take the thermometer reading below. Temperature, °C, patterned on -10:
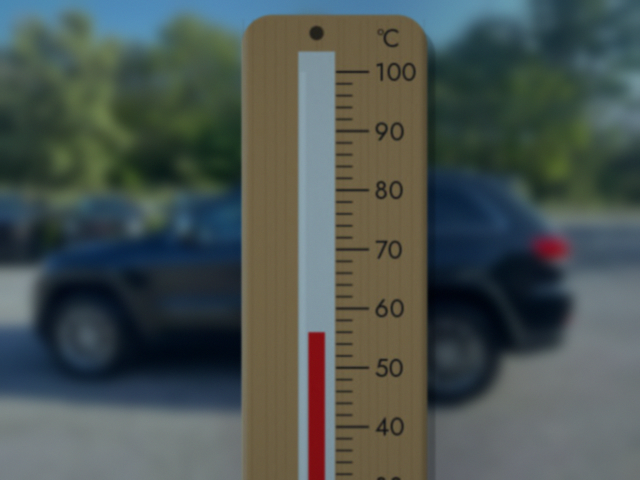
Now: 56
